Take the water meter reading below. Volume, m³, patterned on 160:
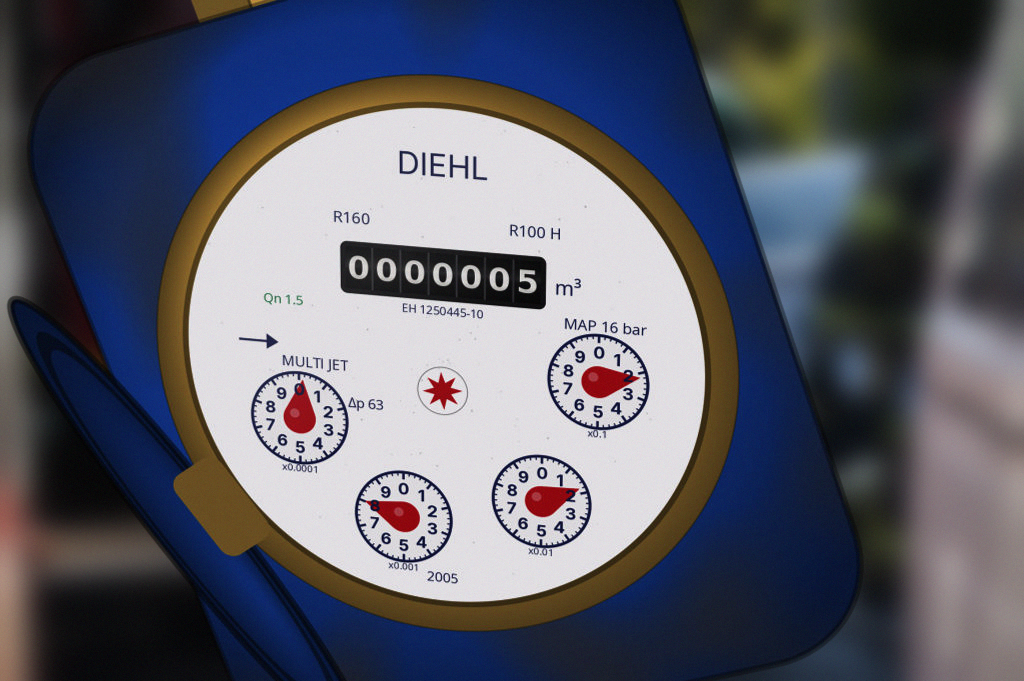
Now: 5.2180
